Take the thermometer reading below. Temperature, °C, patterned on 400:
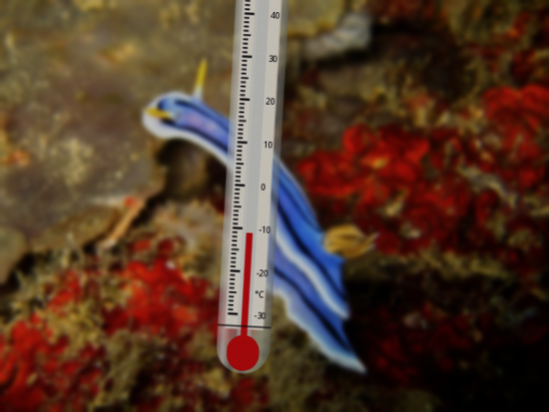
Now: -11
